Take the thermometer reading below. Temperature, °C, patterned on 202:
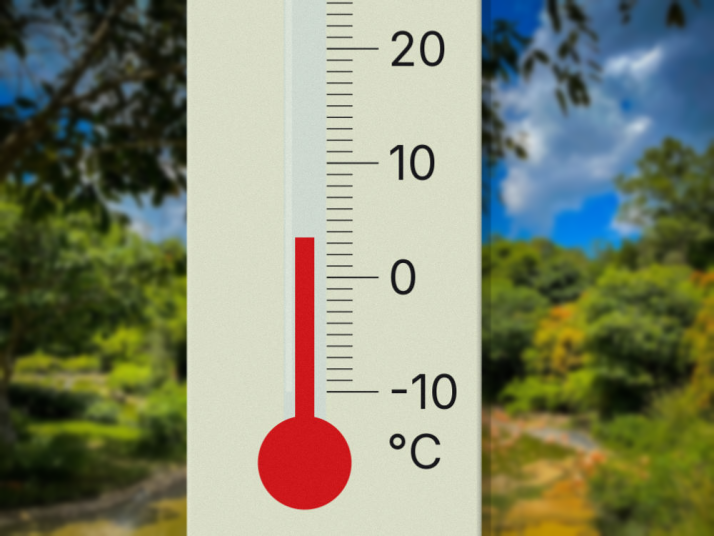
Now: 3.5
